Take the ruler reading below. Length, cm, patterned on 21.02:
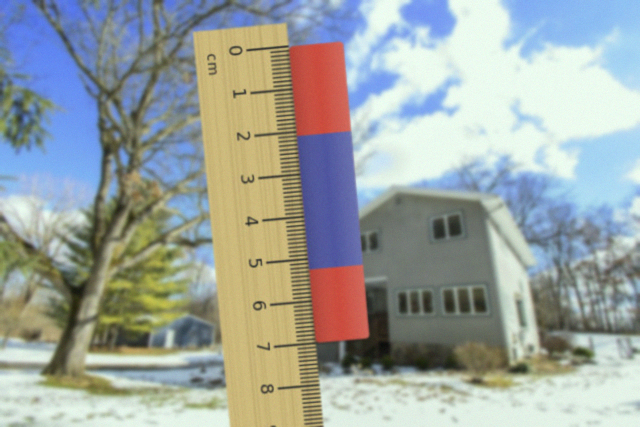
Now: 7
